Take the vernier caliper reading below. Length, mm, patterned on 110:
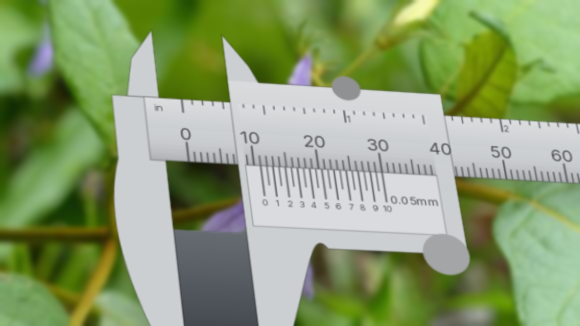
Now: 11.0
